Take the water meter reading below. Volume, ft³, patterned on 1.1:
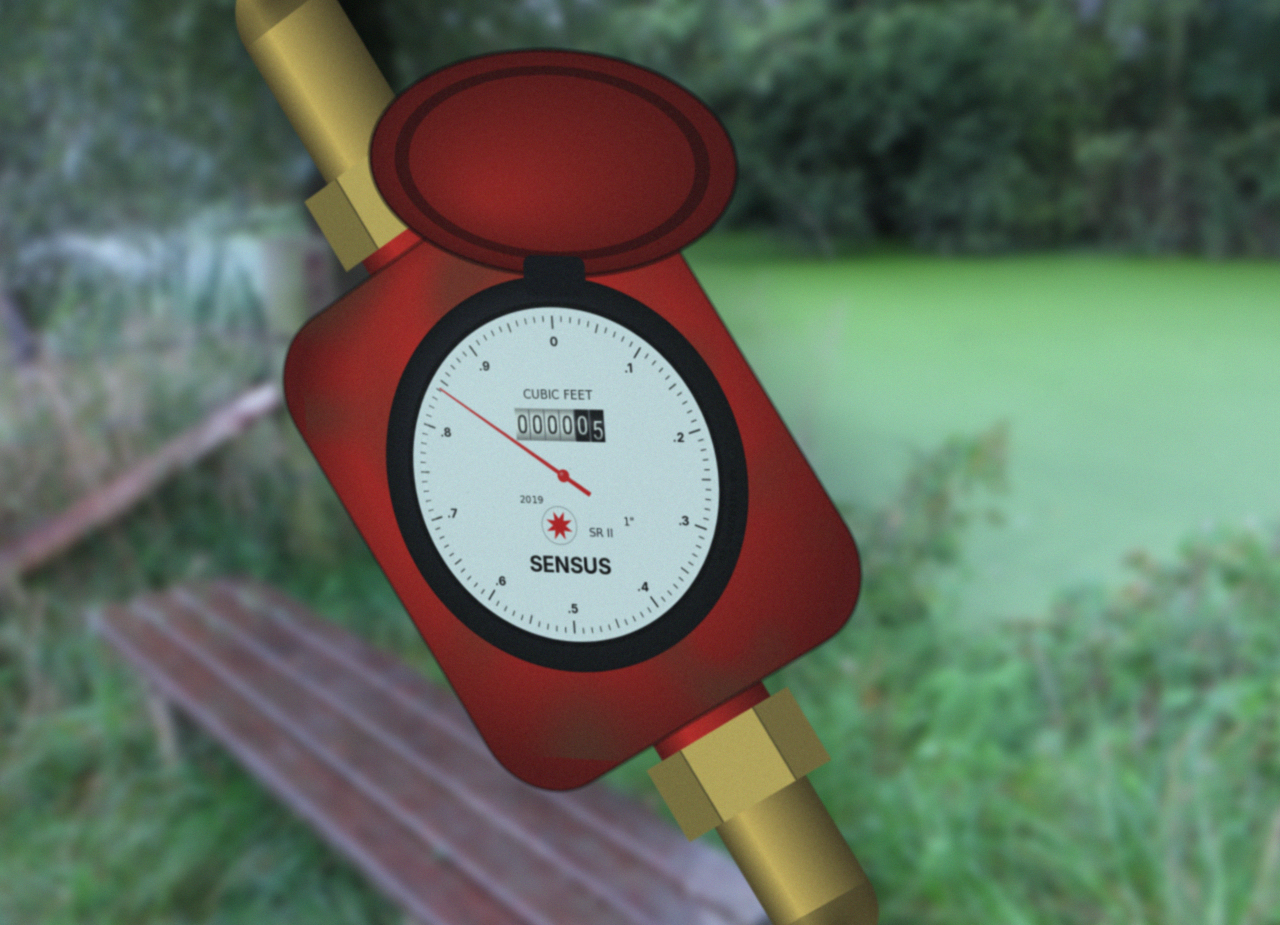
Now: 4.84
